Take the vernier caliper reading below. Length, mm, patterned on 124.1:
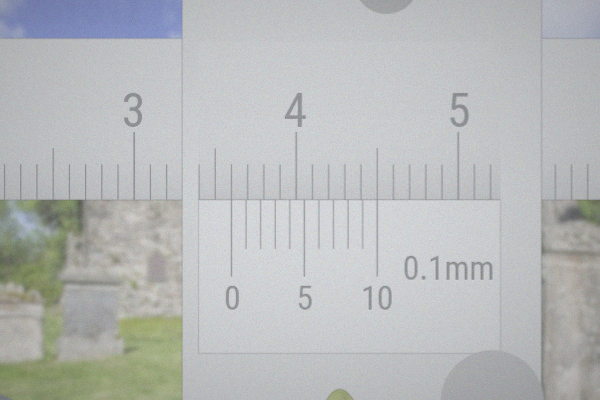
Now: 36.0
